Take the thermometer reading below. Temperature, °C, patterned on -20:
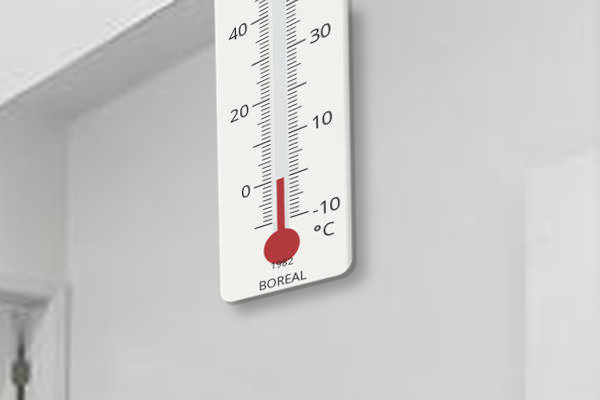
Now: 0
